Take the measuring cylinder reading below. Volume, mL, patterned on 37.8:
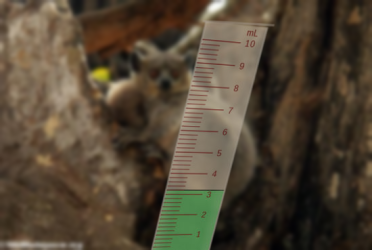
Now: 3.2
